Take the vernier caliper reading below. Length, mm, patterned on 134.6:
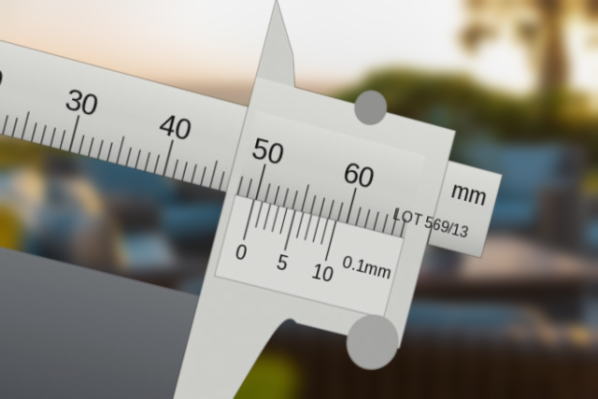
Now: 49.8
